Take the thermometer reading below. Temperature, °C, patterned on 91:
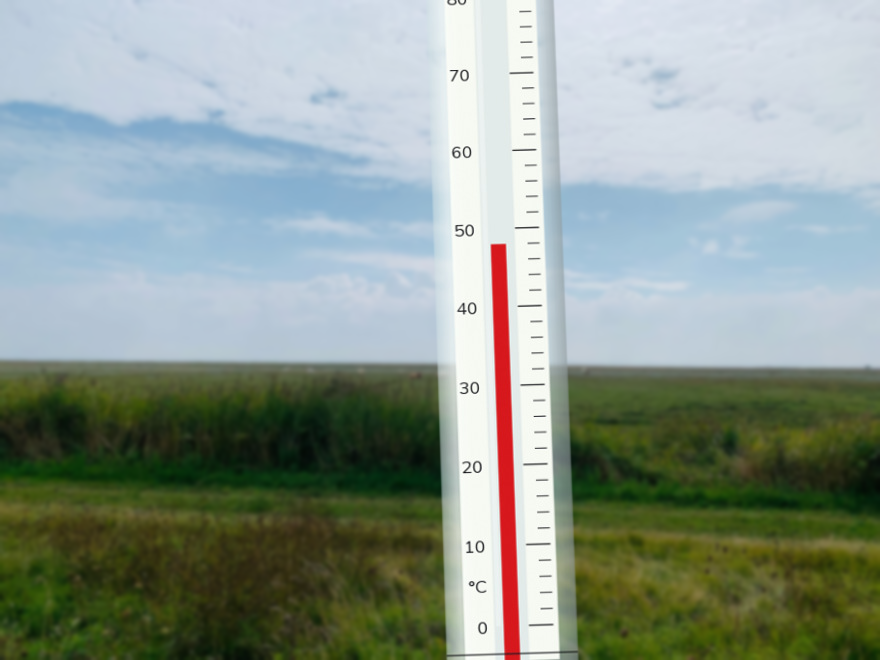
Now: 48
